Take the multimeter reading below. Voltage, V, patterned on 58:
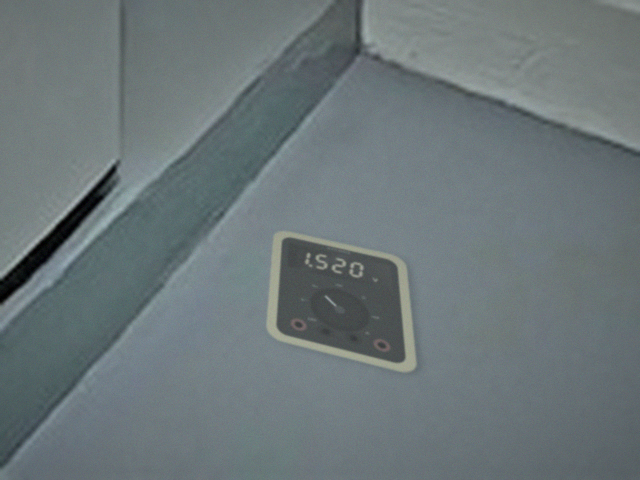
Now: 1.520
